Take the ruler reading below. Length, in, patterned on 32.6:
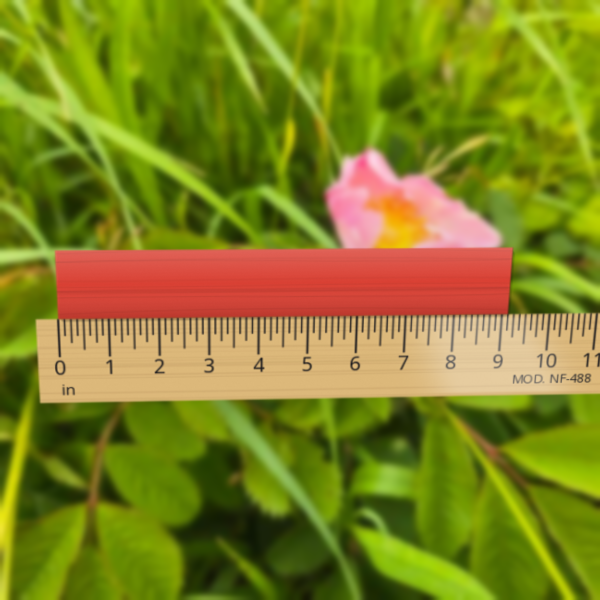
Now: 9.125
